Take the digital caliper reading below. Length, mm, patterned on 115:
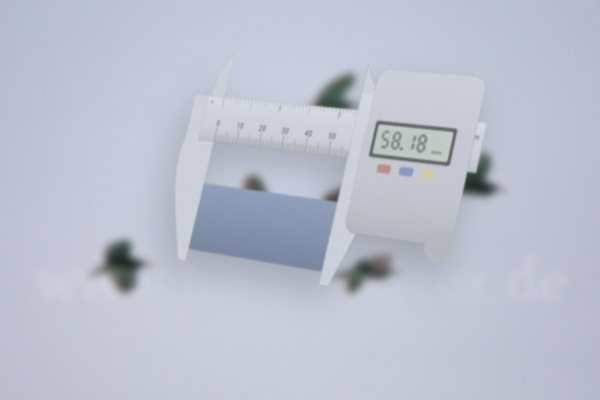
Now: 58.18
